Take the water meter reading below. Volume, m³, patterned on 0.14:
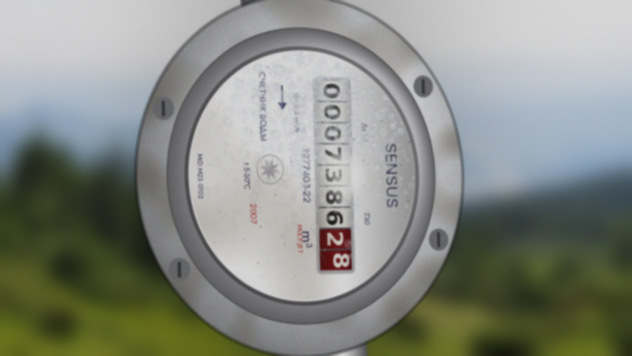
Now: 7386.28
